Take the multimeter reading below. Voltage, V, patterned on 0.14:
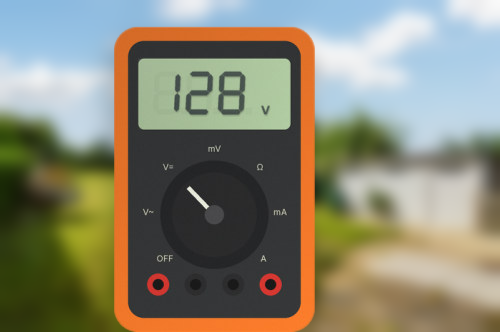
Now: 128
